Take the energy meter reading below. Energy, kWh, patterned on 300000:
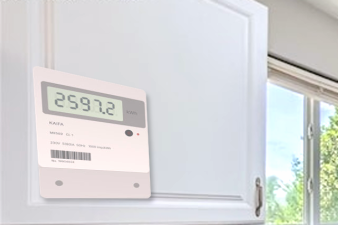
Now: 2597.2
